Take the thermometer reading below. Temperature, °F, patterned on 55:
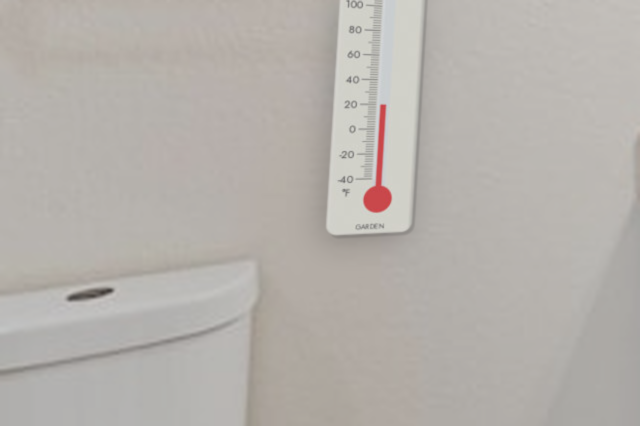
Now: 20
